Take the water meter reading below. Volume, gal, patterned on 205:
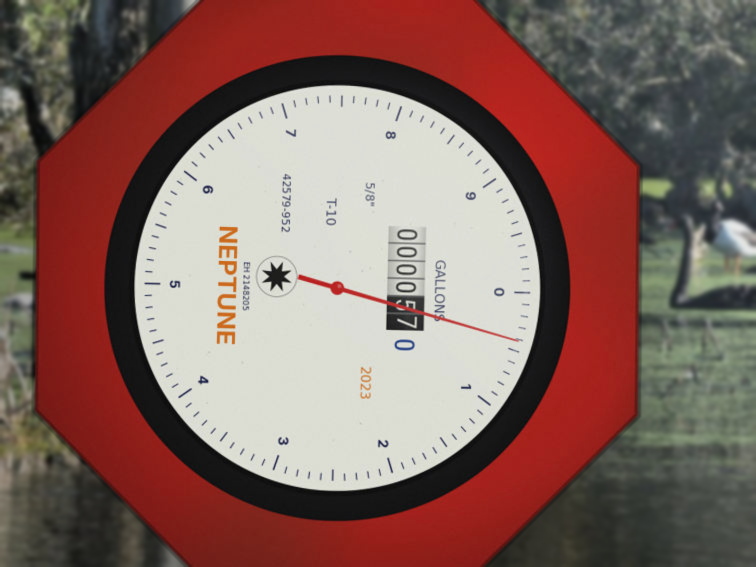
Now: 570.4
